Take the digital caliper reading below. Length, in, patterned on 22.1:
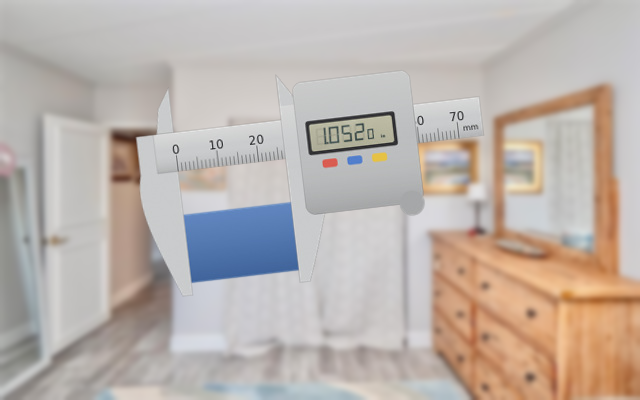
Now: 1.0520
